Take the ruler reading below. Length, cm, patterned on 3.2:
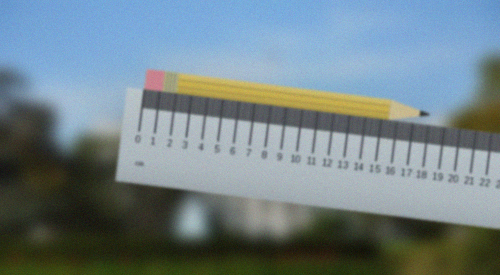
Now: 18
